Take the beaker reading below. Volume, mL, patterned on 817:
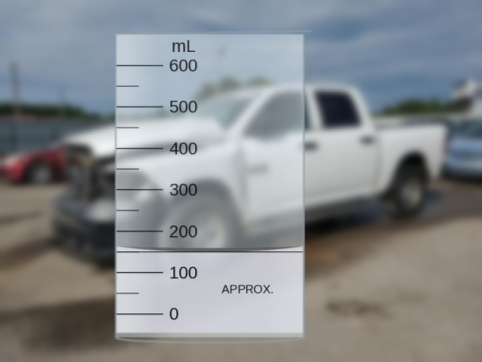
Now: 150
